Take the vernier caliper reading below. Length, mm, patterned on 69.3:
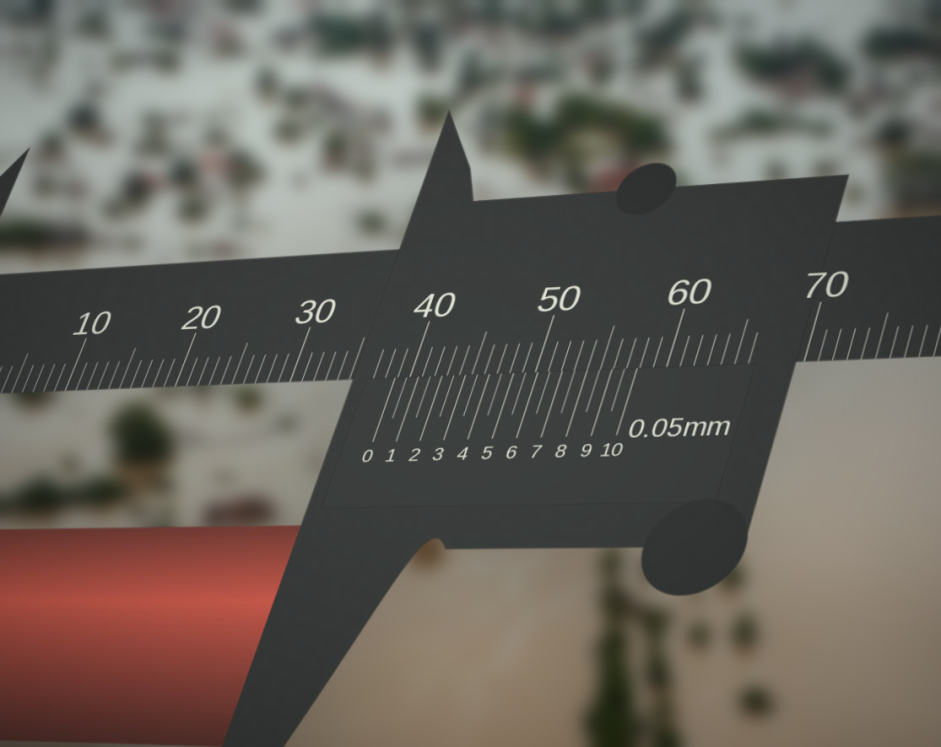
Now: 38.8
